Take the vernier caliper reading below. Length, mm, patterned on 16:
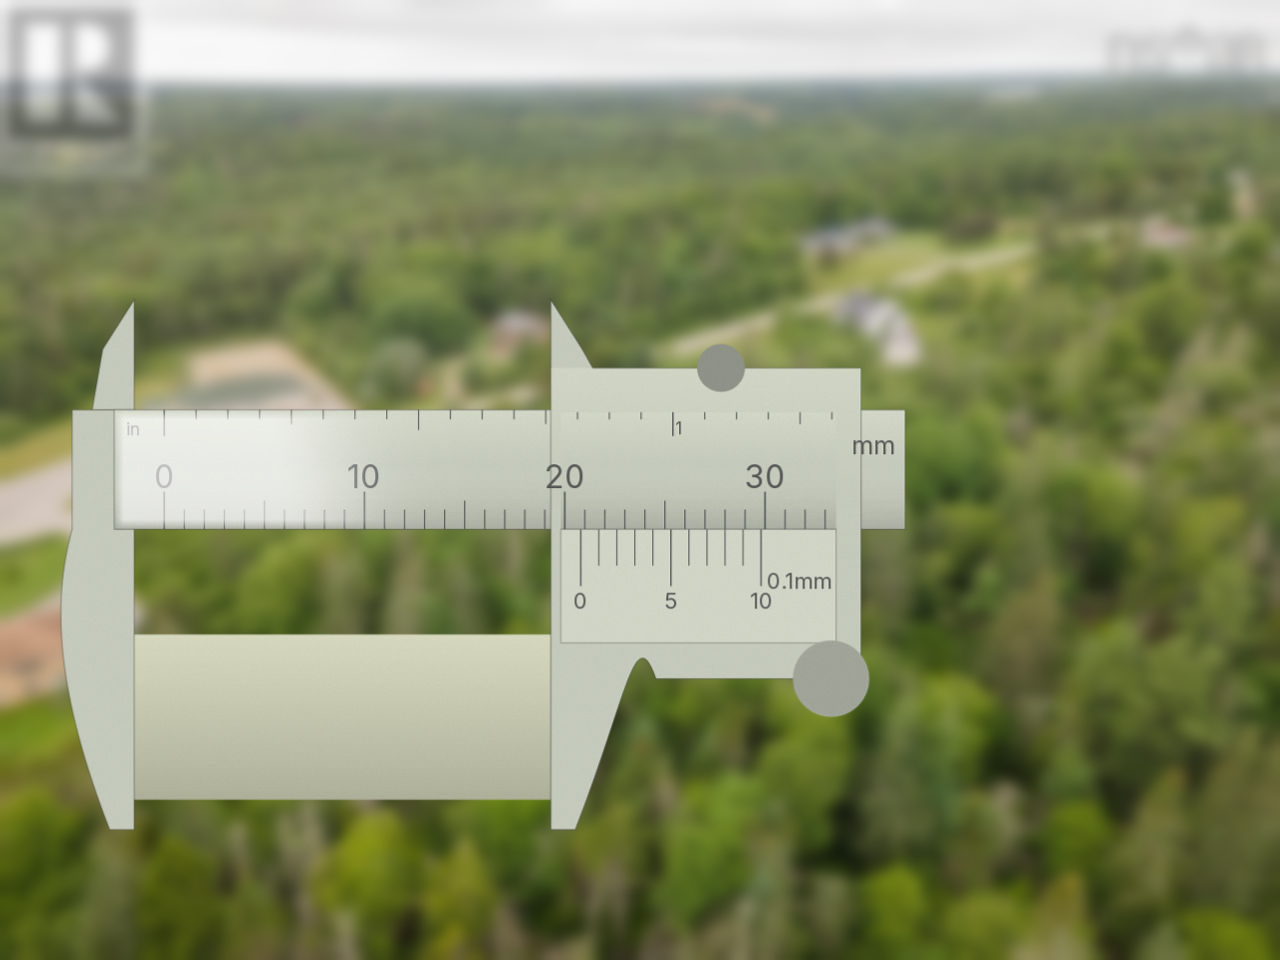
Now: 20.8
